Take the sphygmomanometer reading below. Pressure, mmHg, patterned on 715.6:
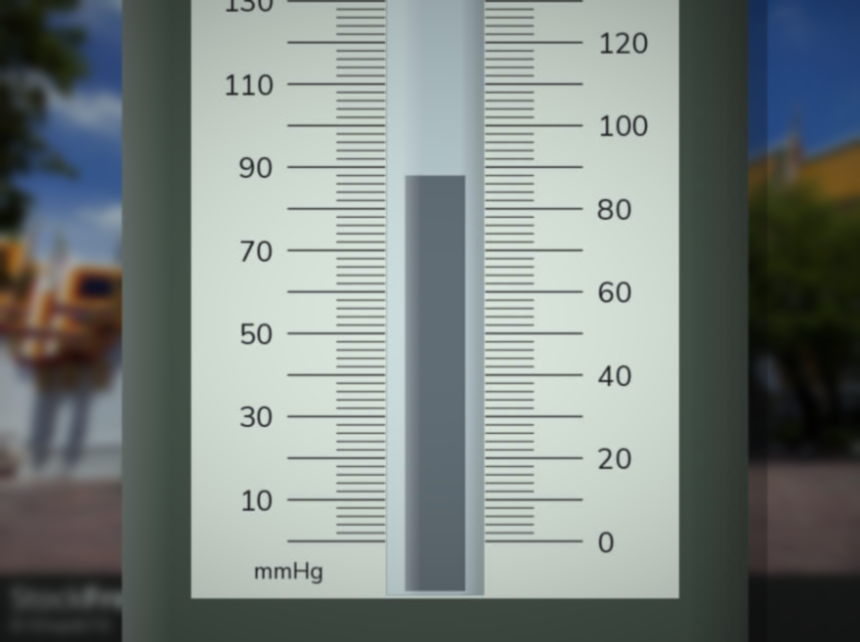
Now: 88
